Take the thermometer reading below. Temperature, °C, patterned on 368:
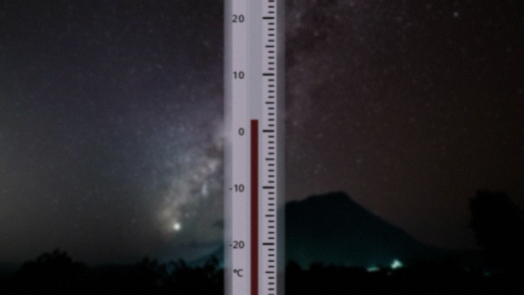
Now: 2
